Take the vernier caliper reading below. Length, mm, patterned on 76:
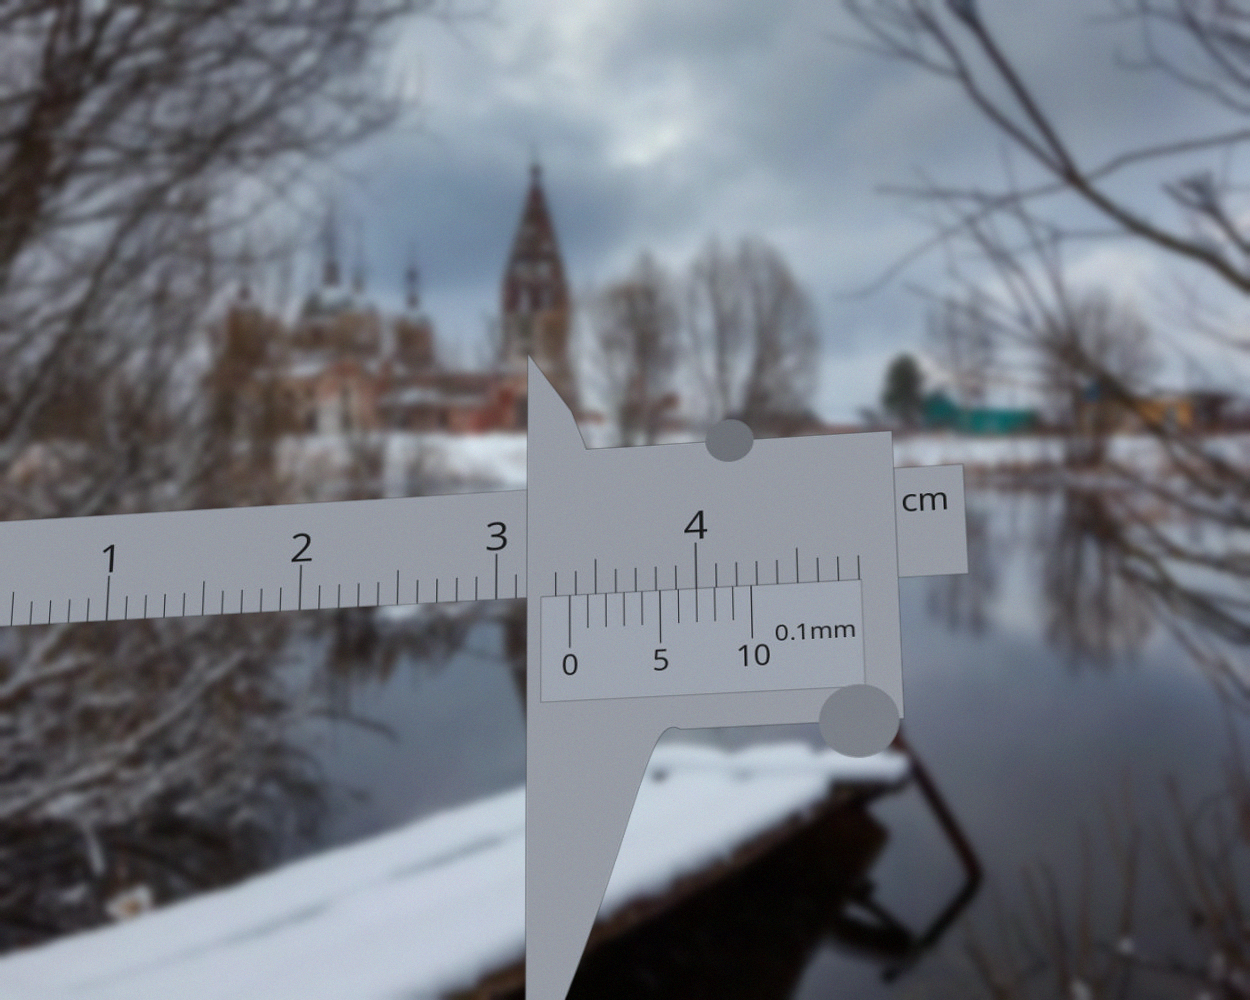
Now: 33.7
